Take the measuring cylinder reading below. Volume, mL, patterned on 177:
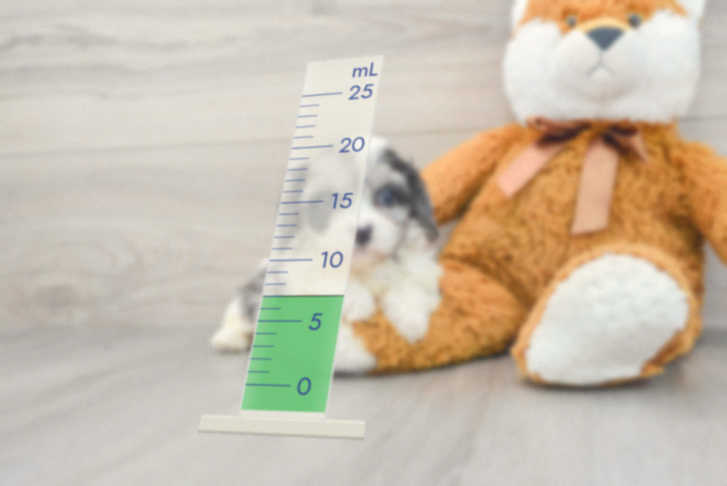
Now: 7
